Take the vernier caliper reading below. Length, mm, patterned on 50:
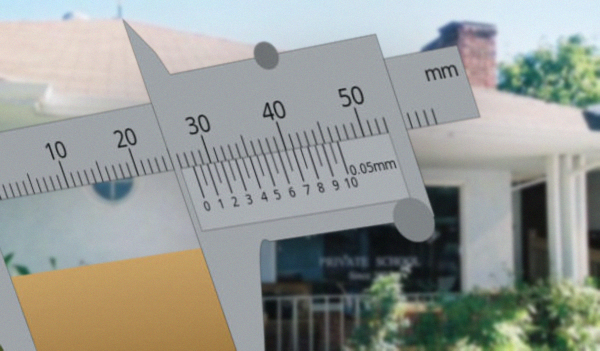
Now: 27.6
